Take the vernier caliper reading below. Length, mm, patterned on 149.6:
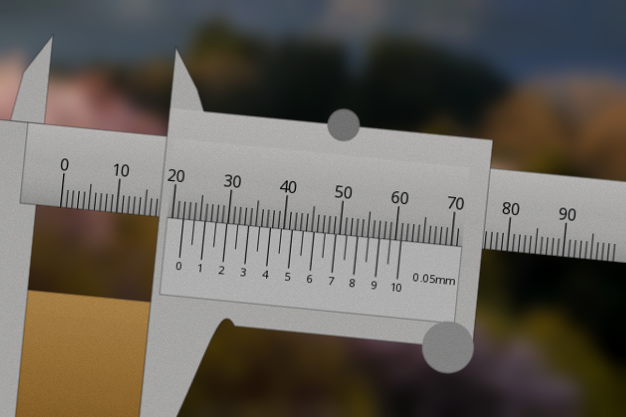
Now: 22.0
